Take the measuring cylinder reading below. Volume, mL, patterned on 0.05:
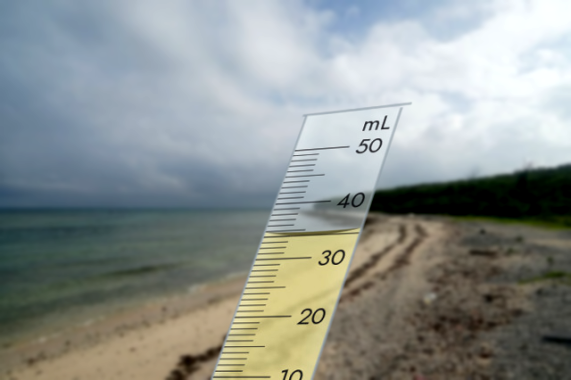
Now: 34
